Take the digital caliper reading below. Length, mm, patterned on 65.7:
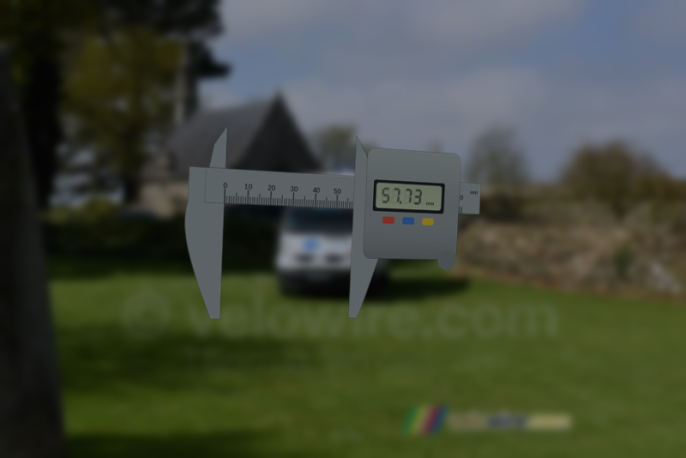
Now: 57.73
